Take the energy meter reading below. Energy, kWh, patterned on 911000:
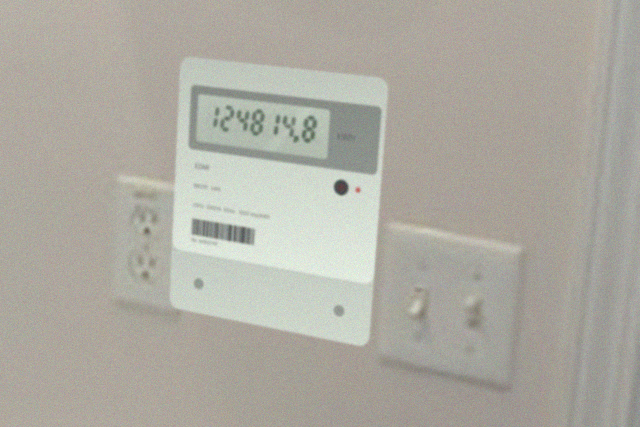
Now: 124814.8
